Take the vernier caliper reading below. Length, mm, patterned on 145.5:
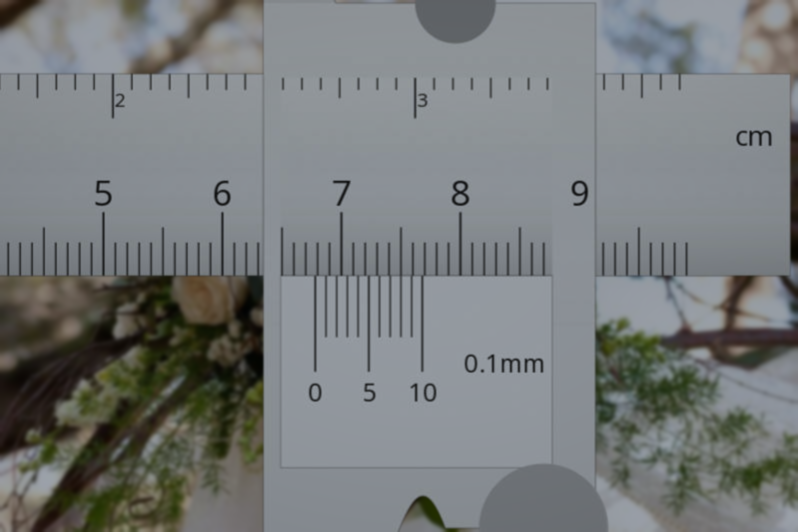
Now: 67.8
